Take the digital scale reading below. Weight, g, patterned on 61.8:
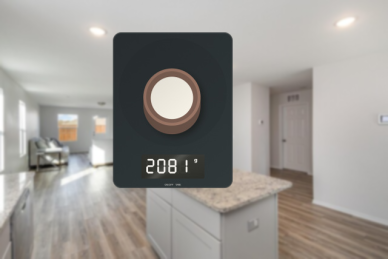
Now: 2081
